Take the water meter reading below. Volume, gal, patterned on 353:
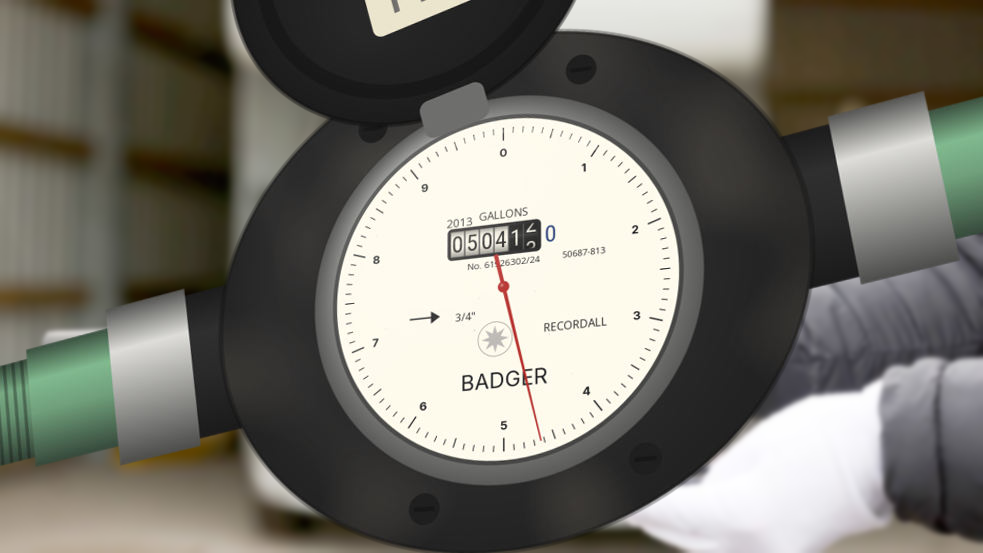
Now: 504124.6
